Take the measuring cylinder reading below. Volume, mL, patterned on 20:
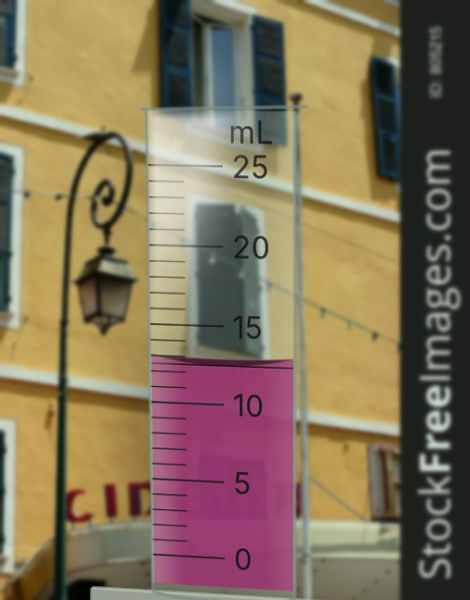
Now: 12.5
